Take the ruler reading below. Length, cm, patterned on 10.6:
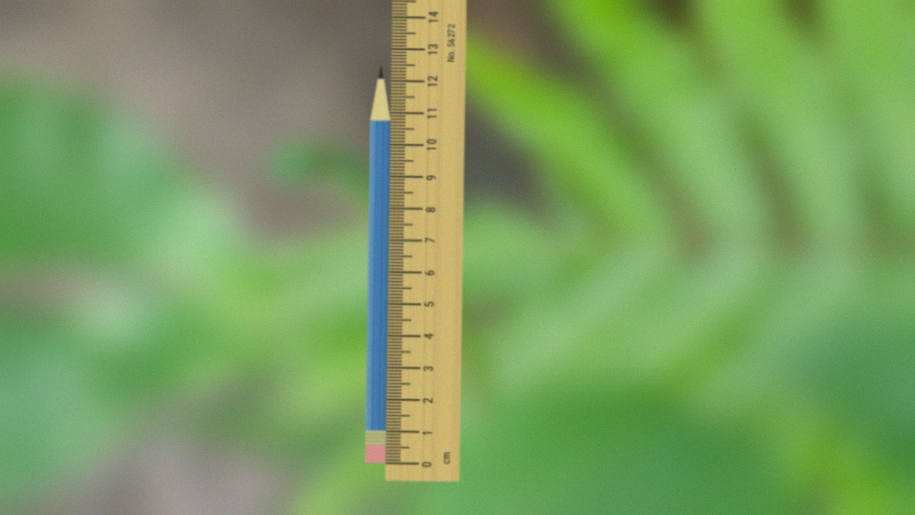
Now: 12.5
